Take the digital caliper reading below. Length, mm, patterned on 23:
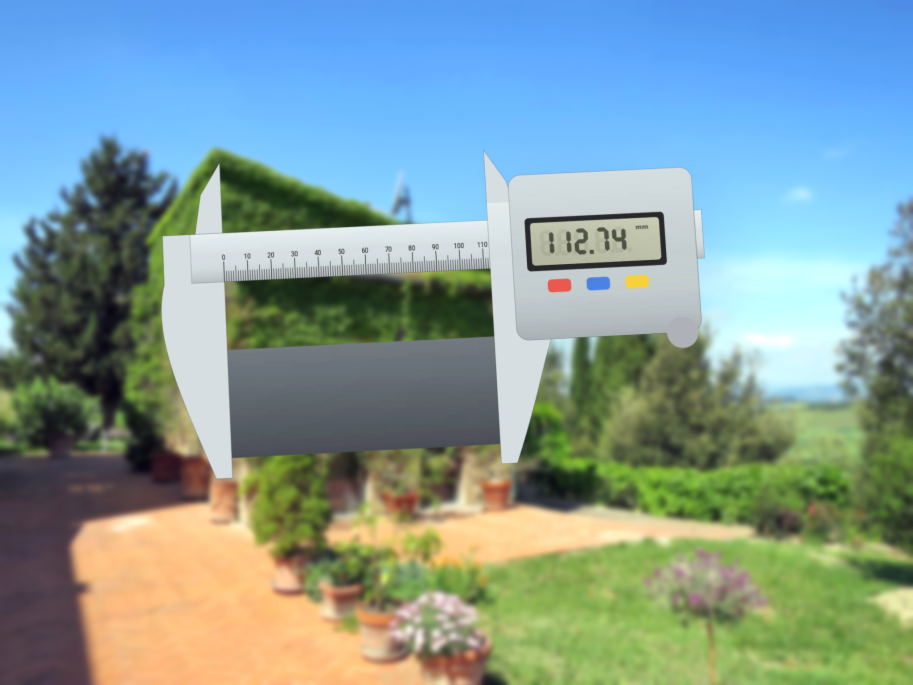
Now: 112.74
